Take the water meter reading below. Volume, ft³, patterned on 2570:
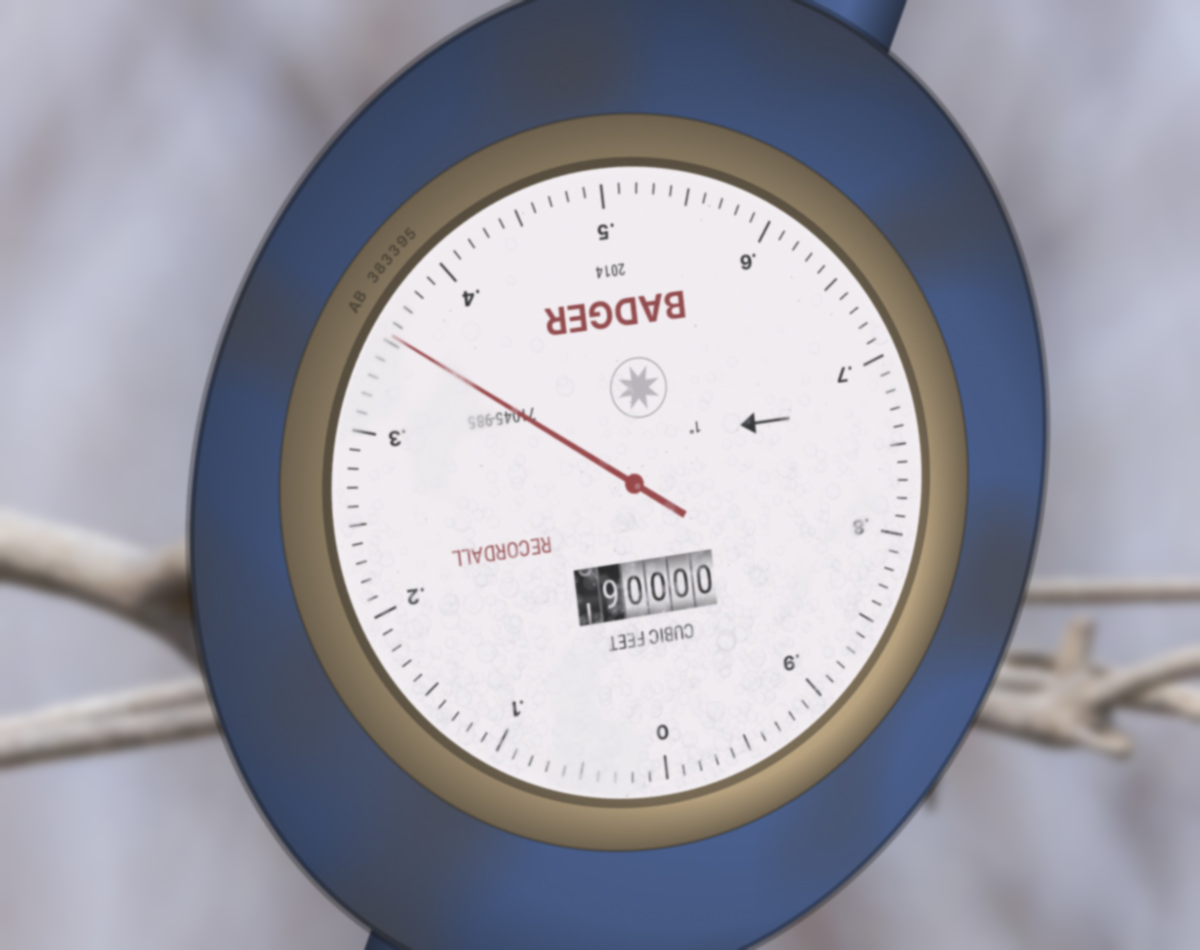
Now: 61.35
